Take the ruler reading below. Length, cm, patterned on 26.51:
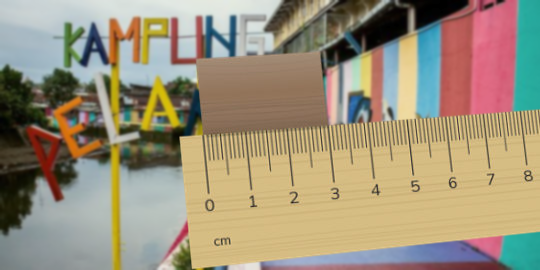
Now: 3
